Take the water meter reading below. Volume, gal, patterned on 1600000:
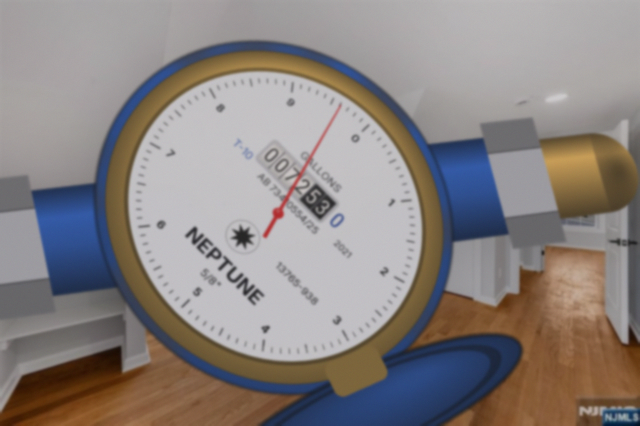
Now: 72529.6
